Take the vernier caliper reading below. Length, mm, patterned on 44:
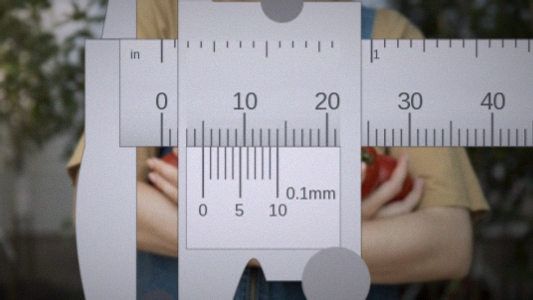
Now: 5.0
